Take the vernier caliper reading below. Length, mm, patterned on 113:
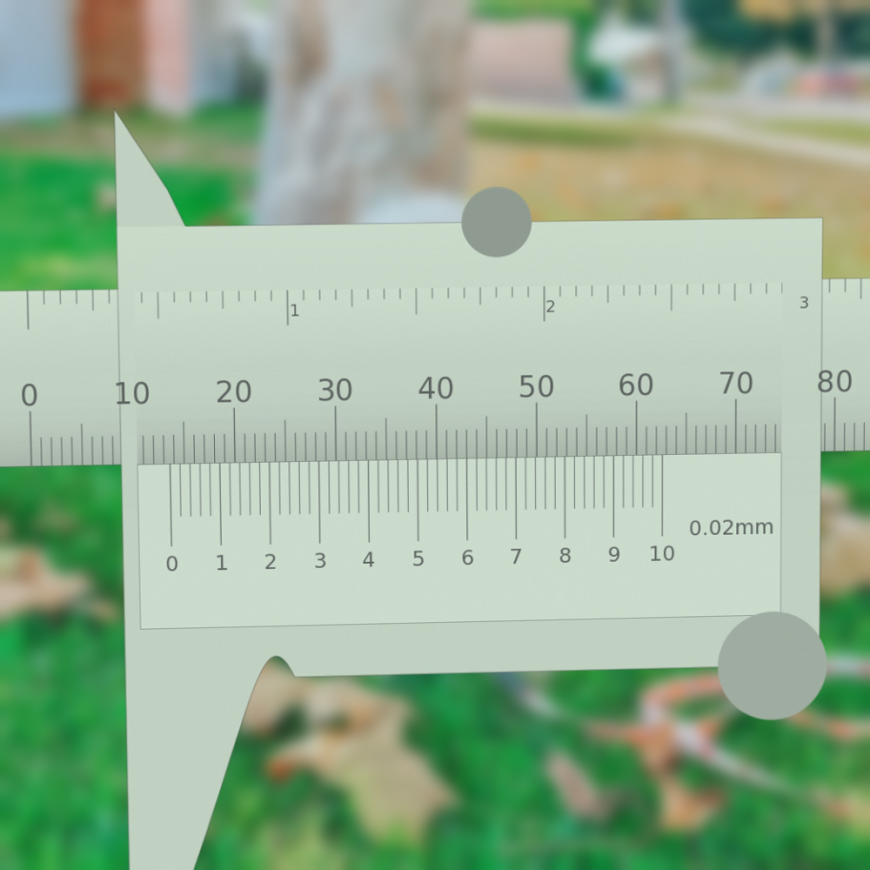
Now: 13.6
